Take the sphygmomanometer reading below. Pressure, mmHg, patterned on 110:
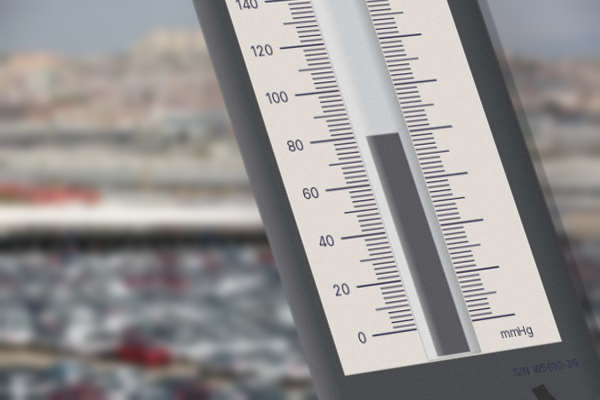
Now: 80
